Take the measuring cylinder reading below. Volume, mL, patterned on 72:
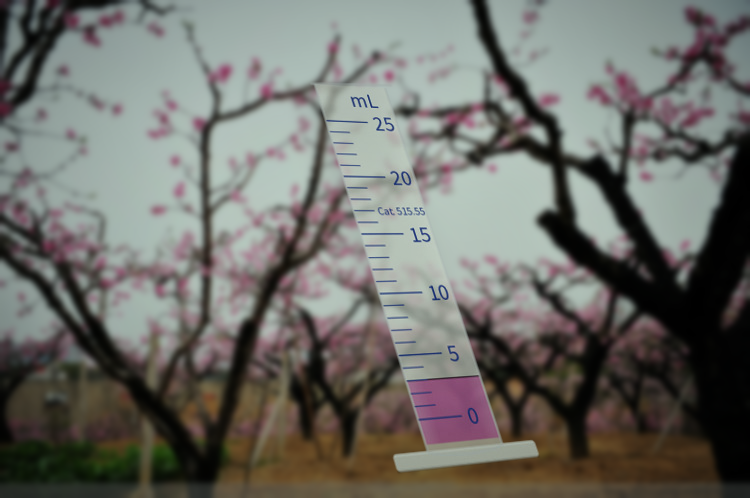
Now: 3
